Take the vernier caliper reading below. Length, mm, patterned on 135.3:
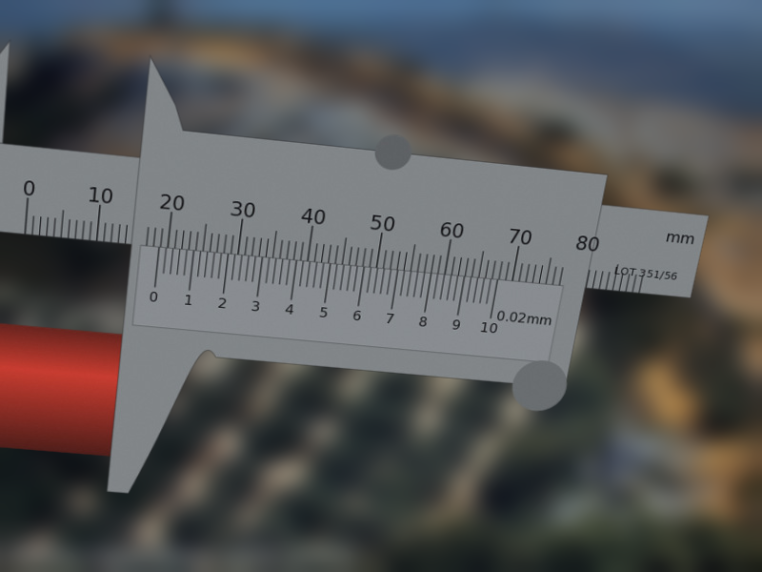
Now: 18.8
